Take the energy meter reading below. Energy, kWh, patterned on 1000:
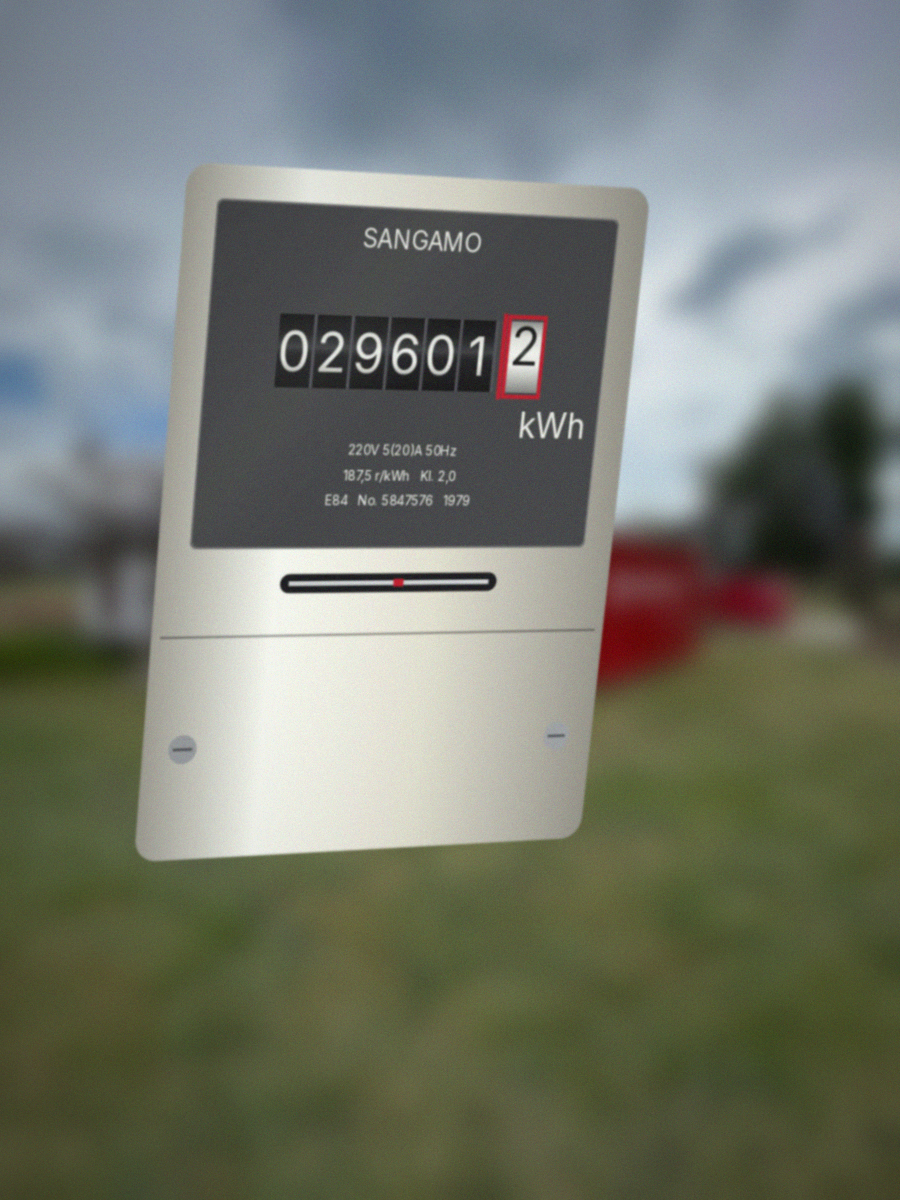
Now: 29601.2
